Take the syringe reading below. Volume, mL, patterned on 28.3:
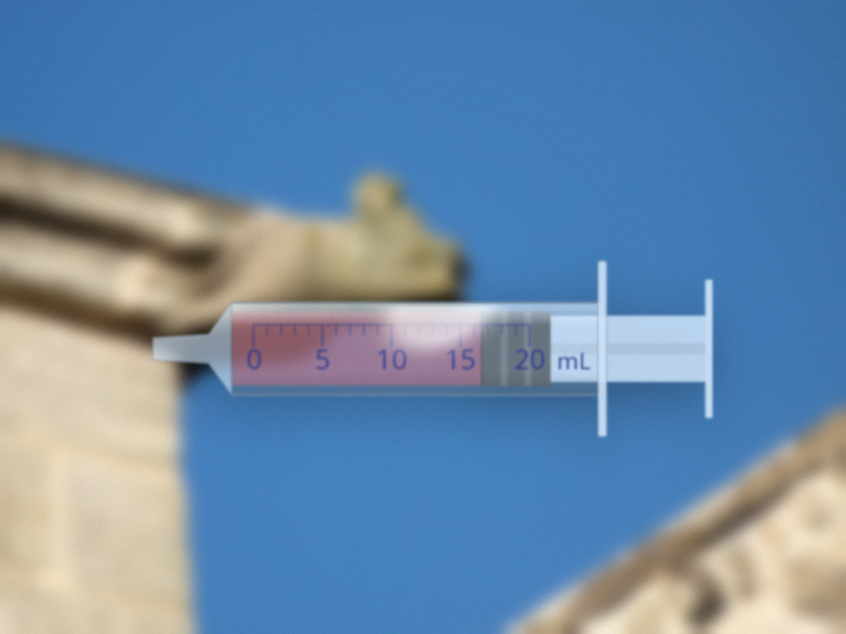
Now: 16.5
